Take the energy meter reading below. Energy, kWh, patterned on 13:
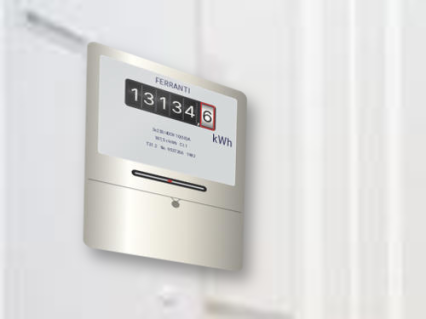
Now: 13134.6
